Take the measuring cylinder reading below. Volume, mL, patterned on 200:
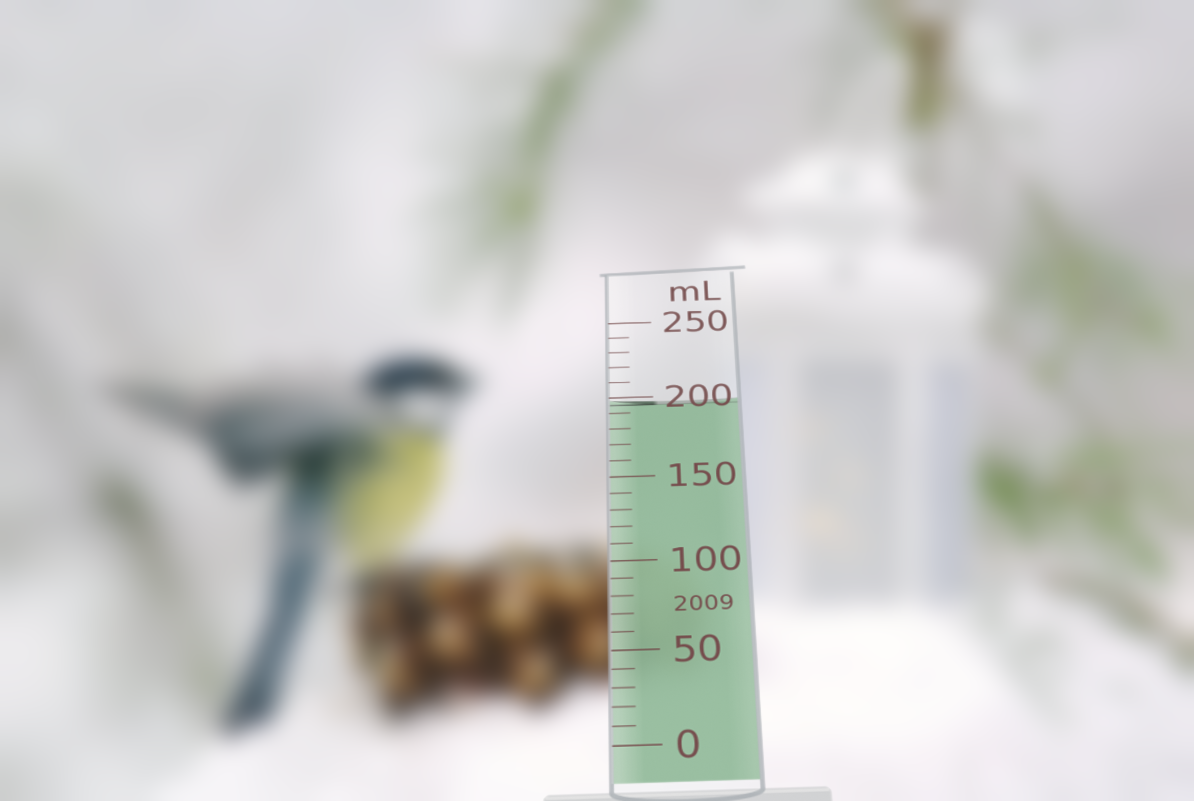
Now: 195
